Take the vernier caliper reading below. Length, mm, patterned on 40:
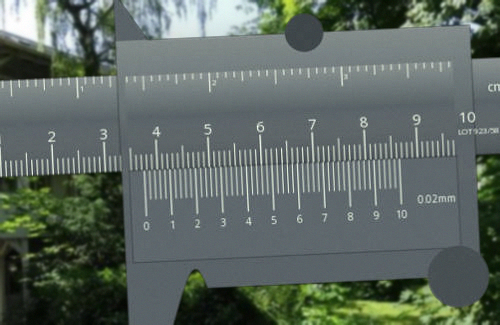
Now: 37.5
